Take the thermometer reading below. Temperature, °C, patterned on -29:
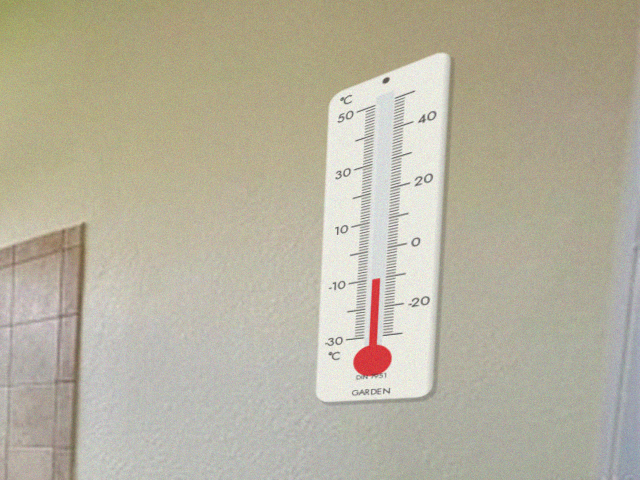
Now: -10
